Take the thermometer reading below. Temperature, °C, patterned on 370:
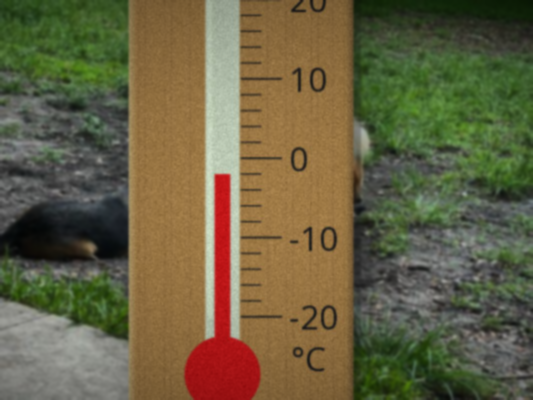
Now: -2
